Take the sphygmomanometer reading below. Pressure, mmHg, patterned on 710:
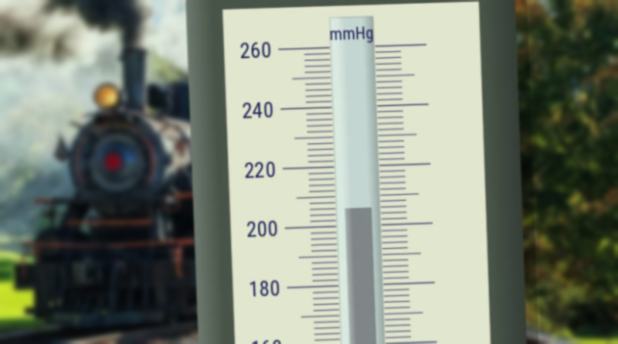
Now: 206
